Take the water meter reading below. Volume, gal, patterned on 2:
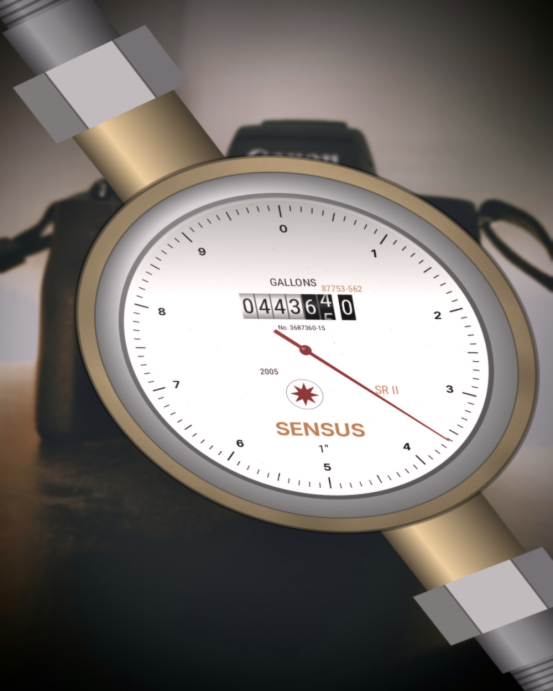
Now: 443643.6
